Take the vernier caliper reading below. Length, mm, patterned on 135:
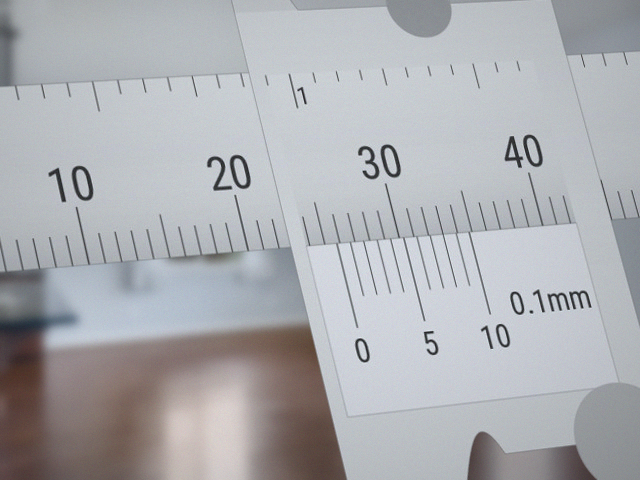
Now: 25.8
